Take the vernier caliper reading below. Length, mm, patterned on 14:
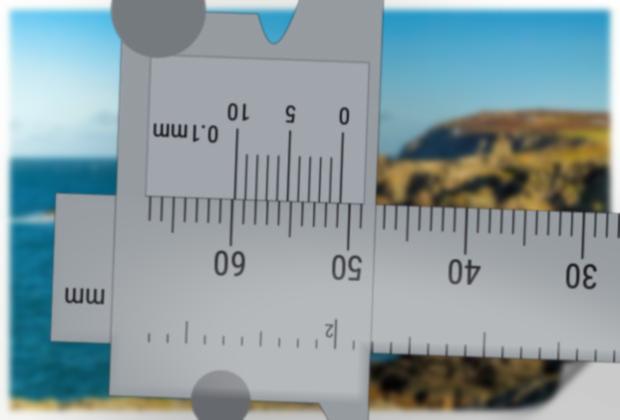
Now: 50.8
